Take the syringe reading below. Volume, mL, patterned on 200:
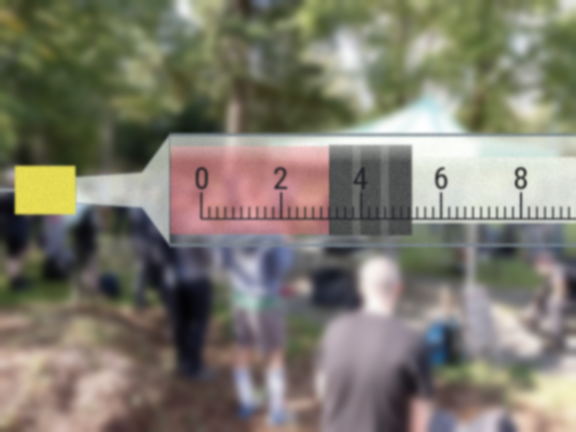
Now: 3.2
